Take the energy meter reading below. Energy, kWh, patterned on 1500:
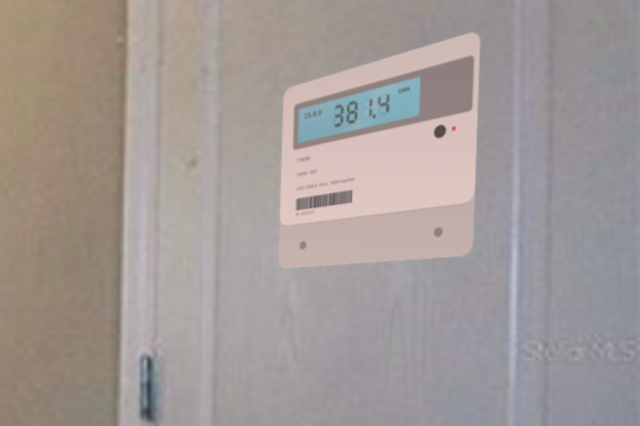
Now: 381.4
